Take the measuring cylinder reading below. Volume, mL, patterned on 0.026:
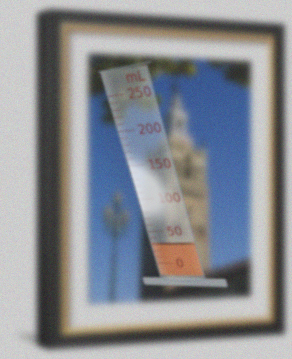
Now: 30
